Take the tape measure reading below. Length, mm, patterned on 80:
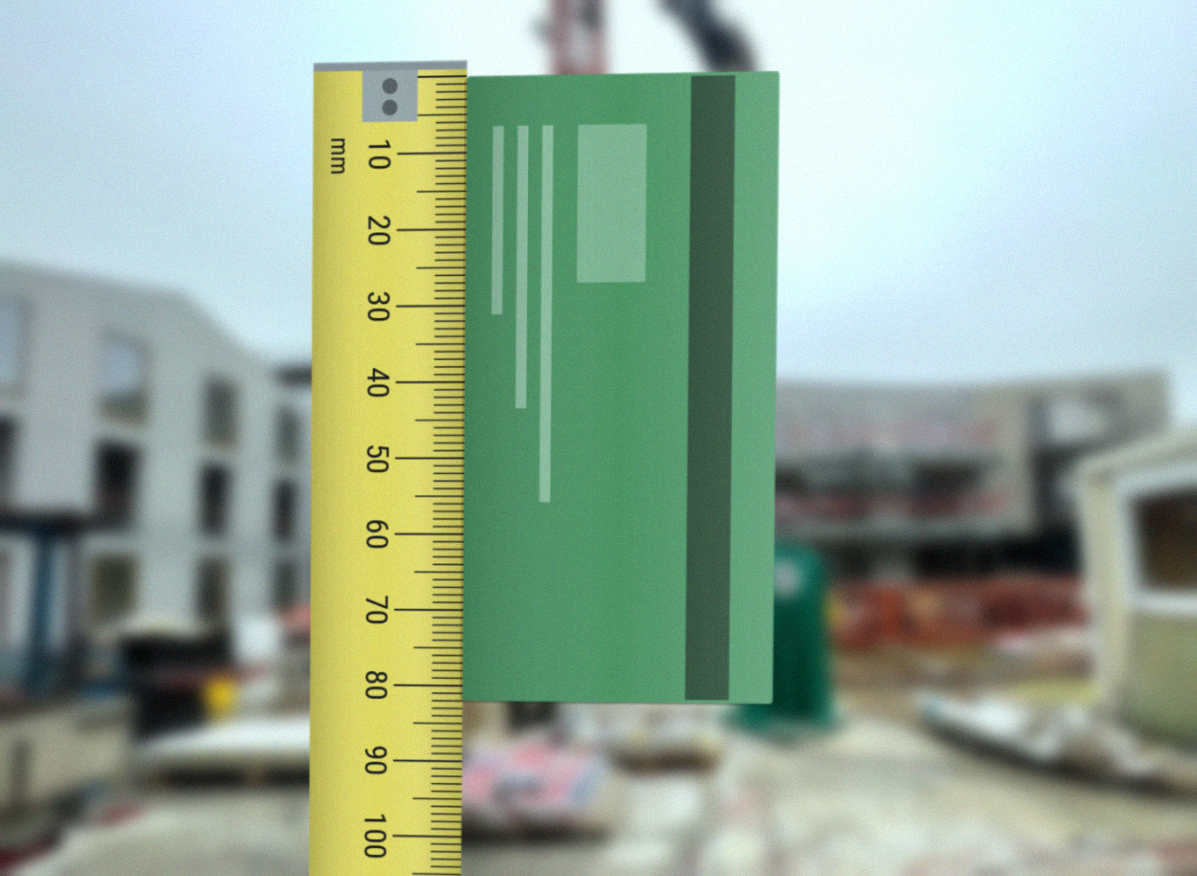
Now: 82
